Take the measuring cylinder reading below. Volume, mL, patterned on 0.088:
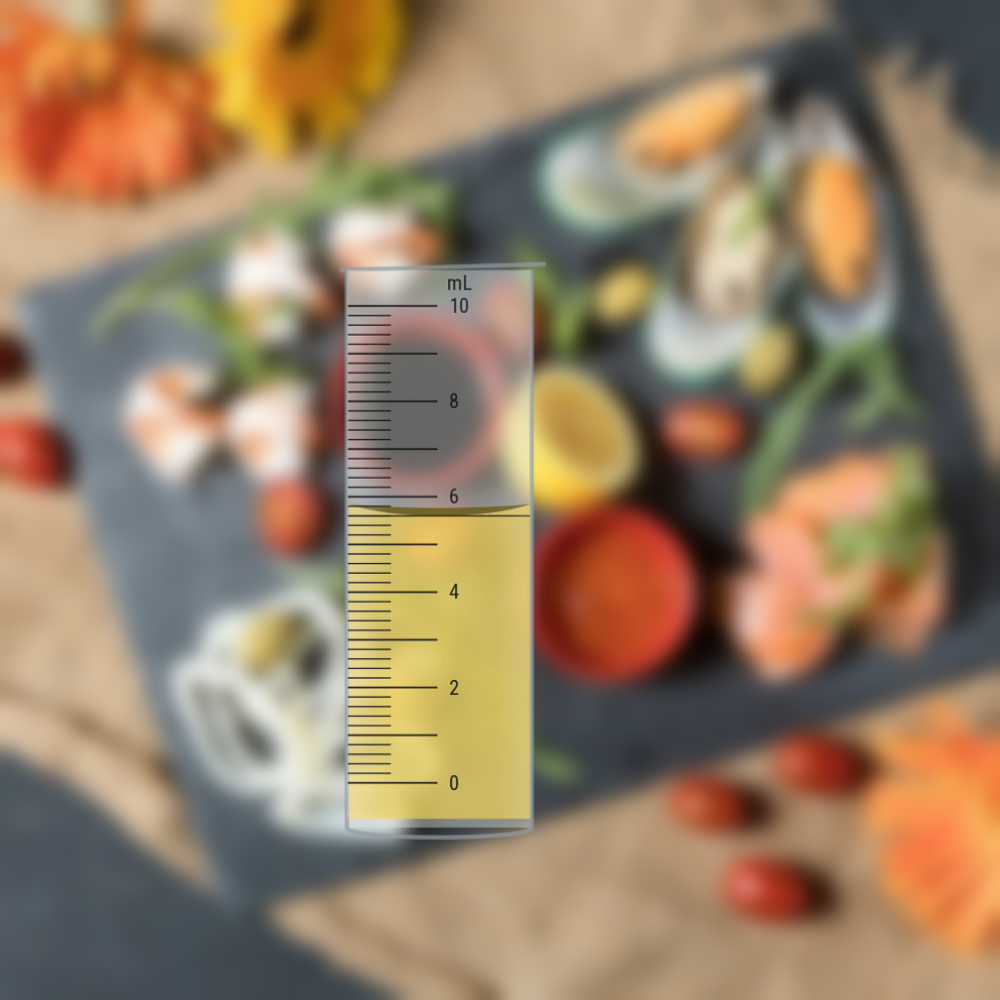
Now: 5.6
